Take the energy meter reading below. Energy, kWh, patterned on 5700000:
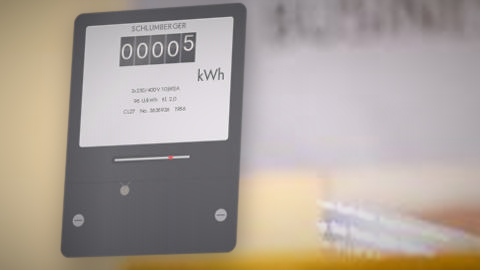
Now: 5
